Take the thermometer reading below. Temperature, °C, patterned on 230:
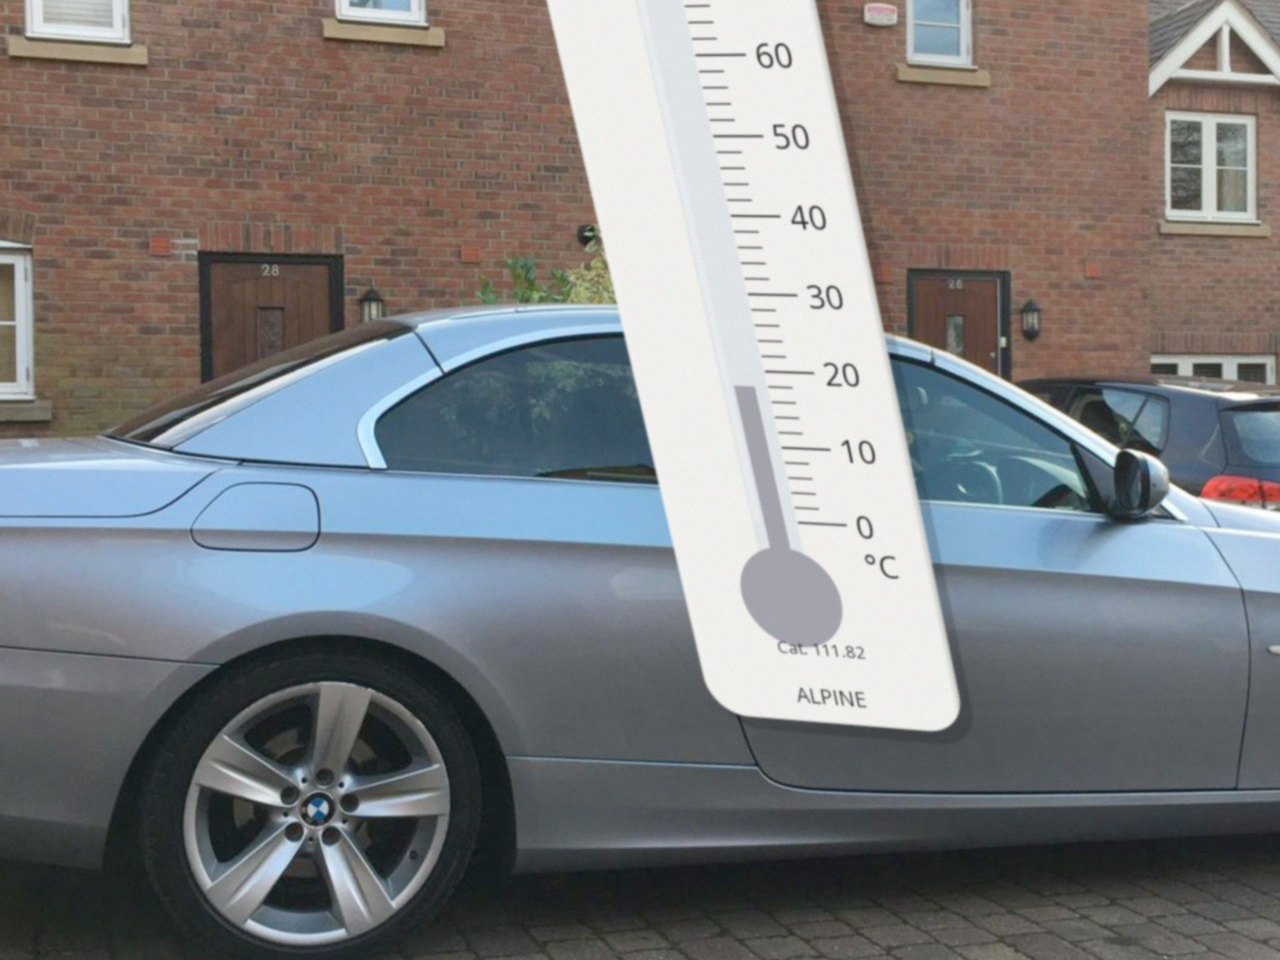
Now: 18
